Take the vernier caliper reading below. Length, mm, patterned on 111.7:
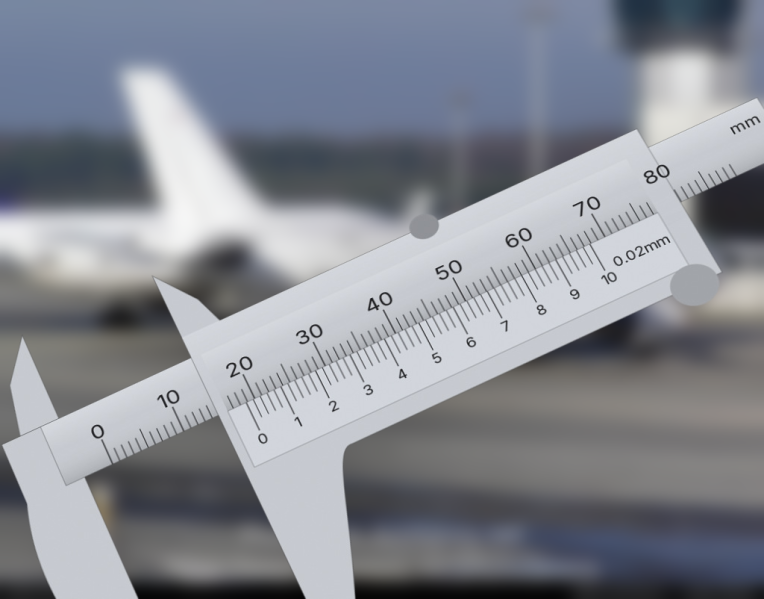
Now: 18.8
